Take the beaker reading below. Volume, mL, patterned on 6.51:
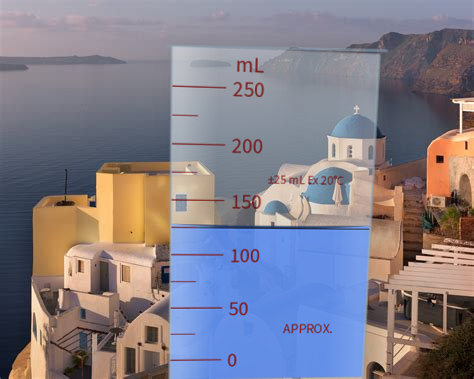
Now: 125
